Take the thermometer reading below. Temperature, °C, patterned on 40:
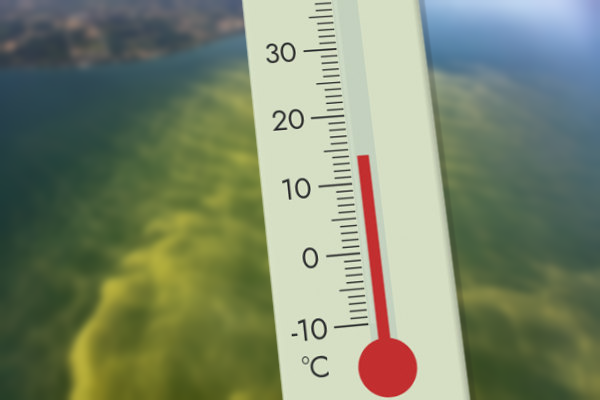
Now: 14
